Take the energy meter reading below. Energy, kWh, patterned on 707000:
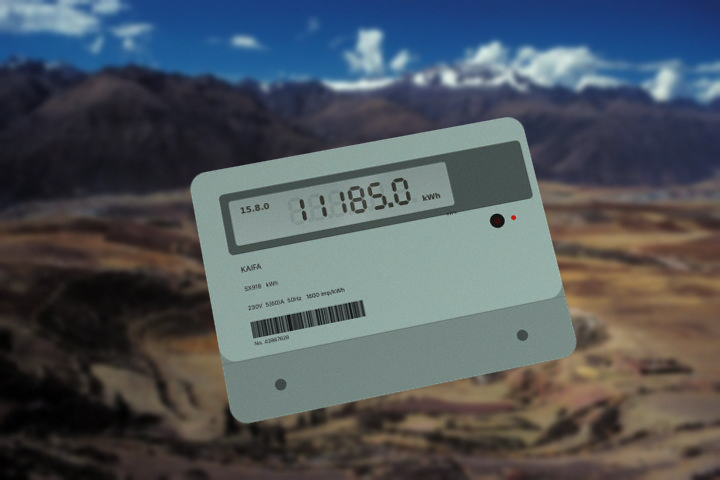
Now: 11185.0
